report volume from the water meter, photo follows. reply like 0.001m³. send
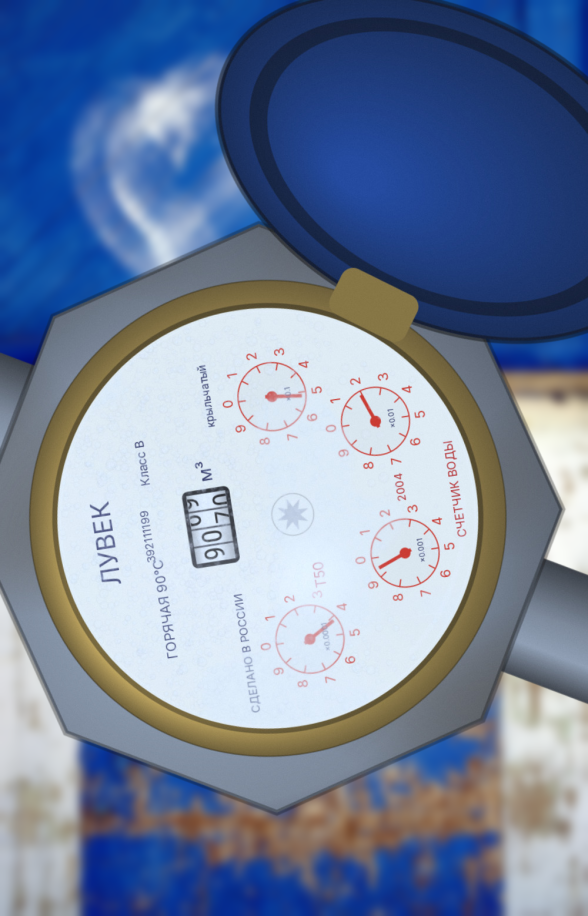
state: 9069.5194m³
